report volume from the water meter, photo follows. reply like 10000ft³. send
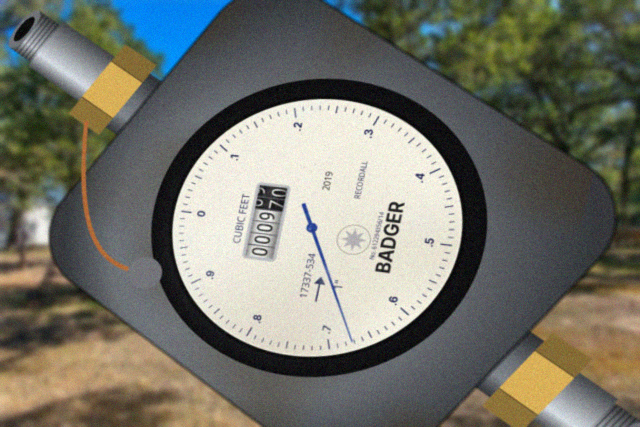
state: 969.67ft³
